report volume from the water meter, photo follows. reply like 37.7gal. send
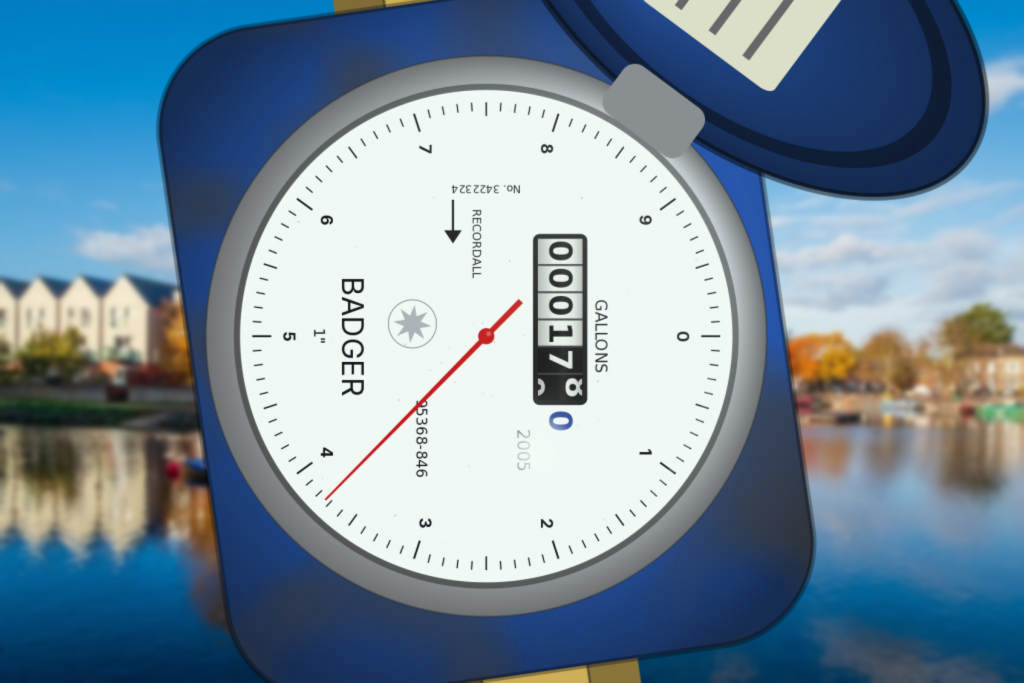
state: 1783.7gal
